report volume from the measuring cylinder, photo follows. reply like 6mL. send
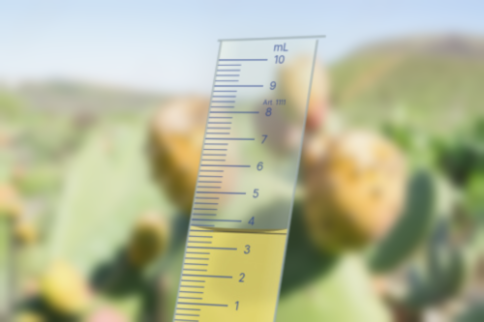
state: 3.6mL
